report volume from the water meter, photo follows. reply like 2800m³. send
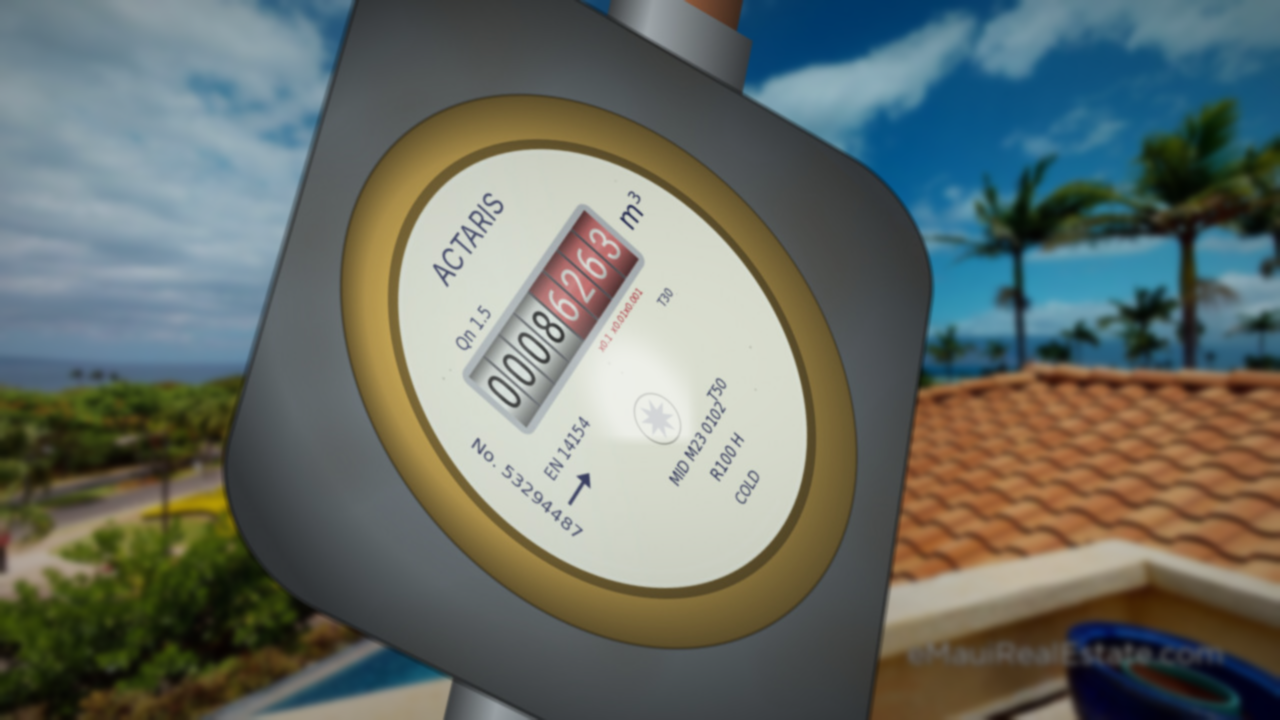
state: 8.6263m³
